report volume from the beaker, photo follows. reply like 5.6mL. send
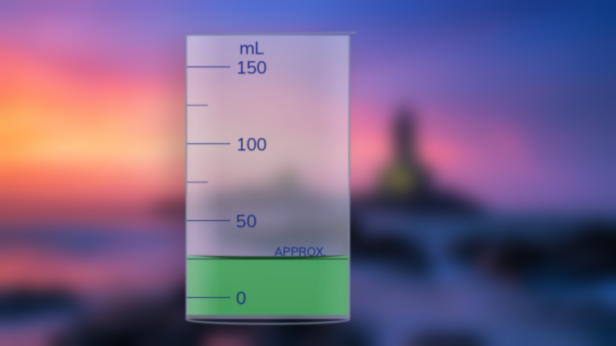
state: 25mL
